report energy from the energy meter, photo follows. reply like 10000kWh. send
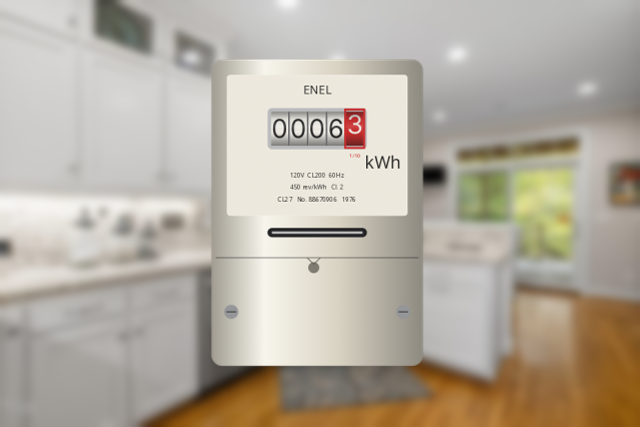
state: 6.3kWh
